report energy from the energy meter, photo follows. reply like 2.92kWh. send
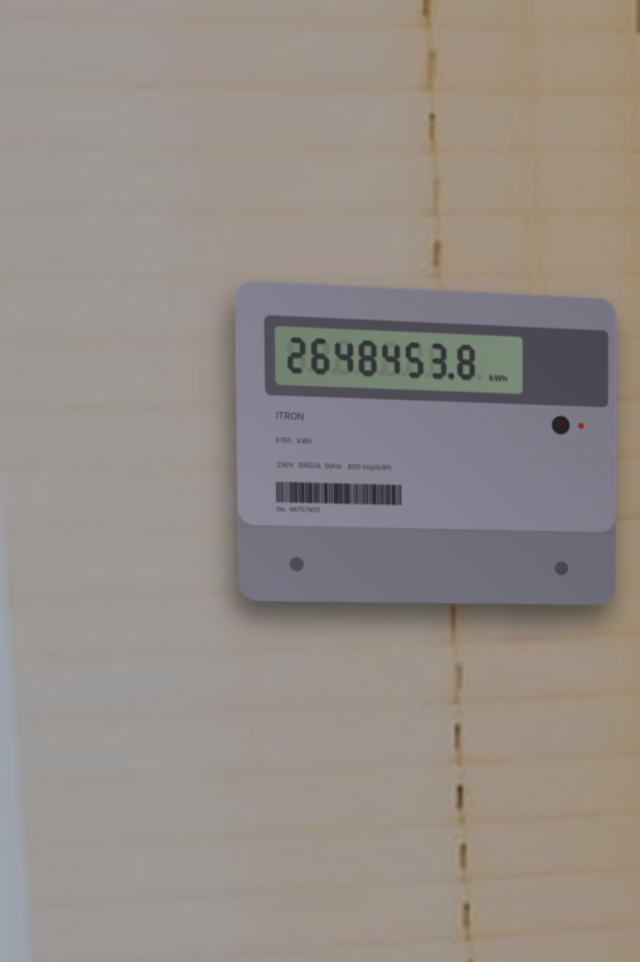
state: 2648453.8kWh
